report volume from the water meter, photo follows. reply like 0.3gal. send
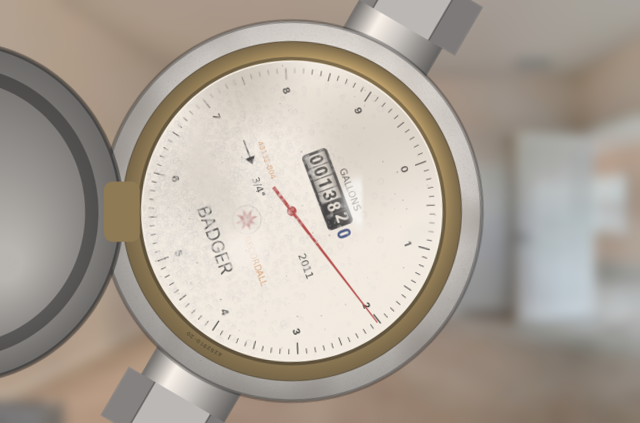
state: 13822.0gal
